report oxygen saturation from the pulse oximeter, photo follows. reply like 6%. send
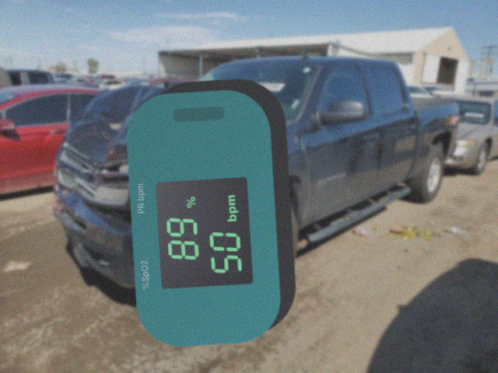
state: 89%
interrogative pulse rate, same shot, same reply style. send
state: 50bpm
